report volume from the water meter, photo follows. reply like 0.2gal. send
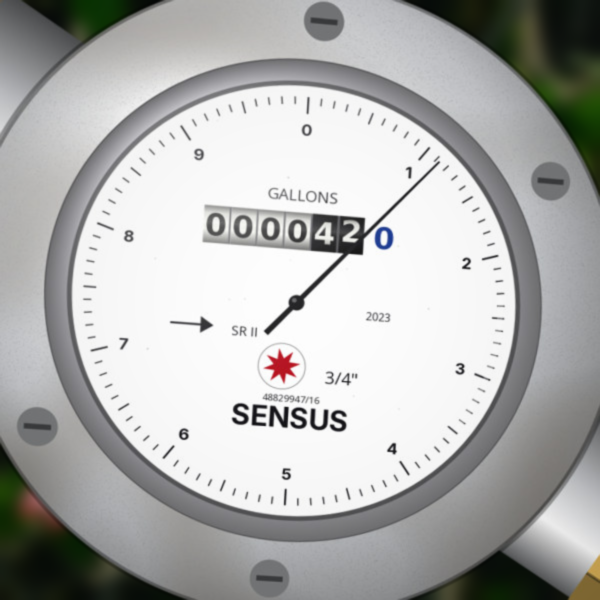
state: 421.1gal
